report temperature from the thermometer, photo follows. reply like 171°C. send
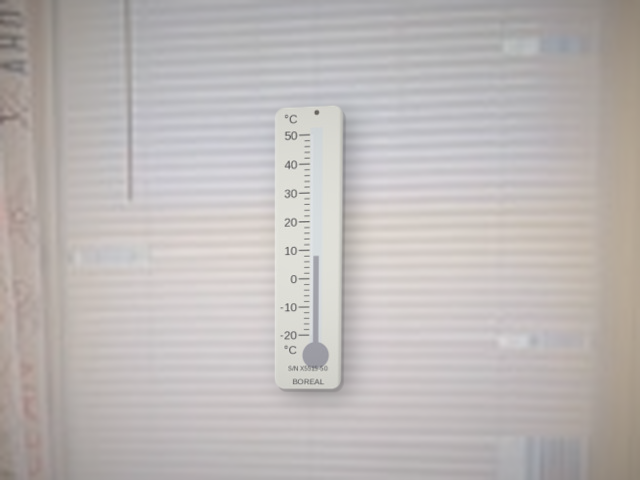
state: 8°C
